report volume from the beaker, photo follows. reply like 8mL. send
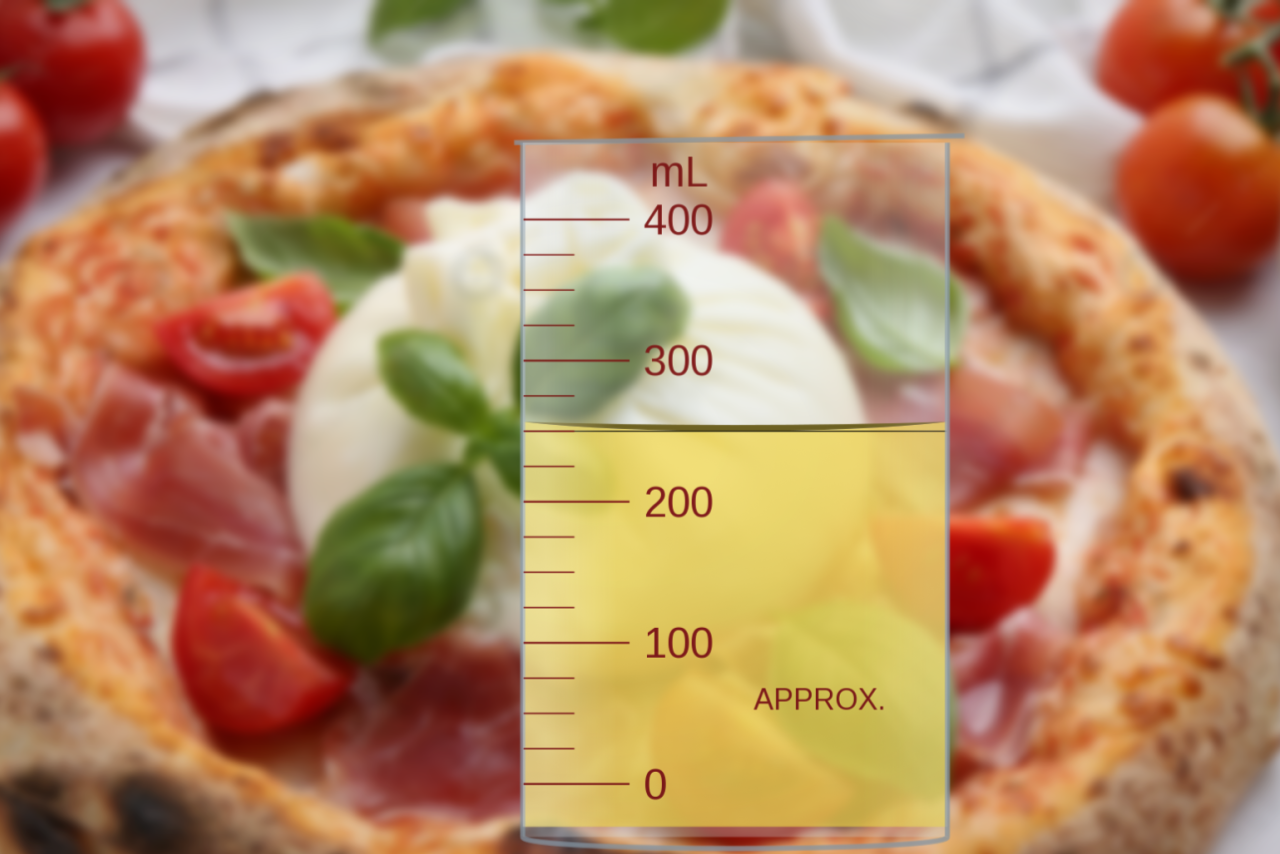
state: 250mL
